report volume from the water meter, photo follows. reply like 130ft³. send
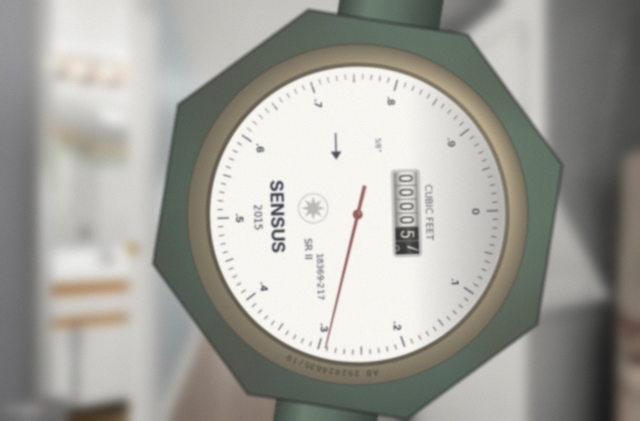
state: 57.29ft³
